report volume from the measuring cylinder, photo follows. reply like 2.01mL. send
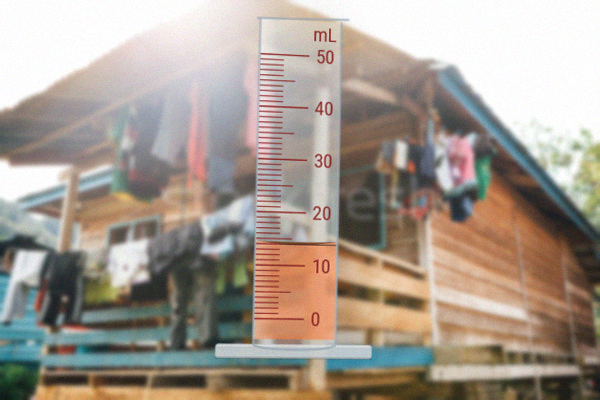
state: 14mL
